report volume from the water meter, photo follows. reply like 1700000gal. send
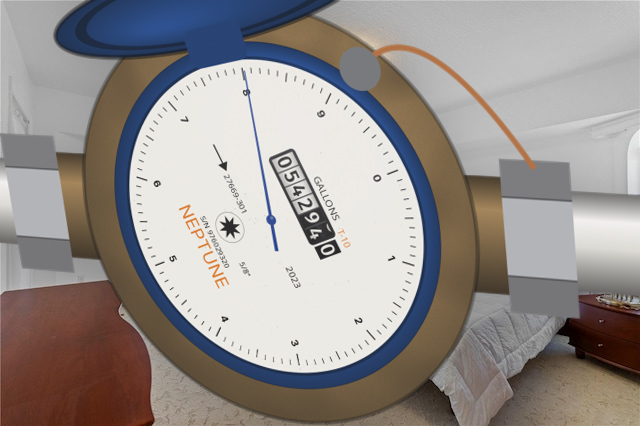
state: 542938.0gal
